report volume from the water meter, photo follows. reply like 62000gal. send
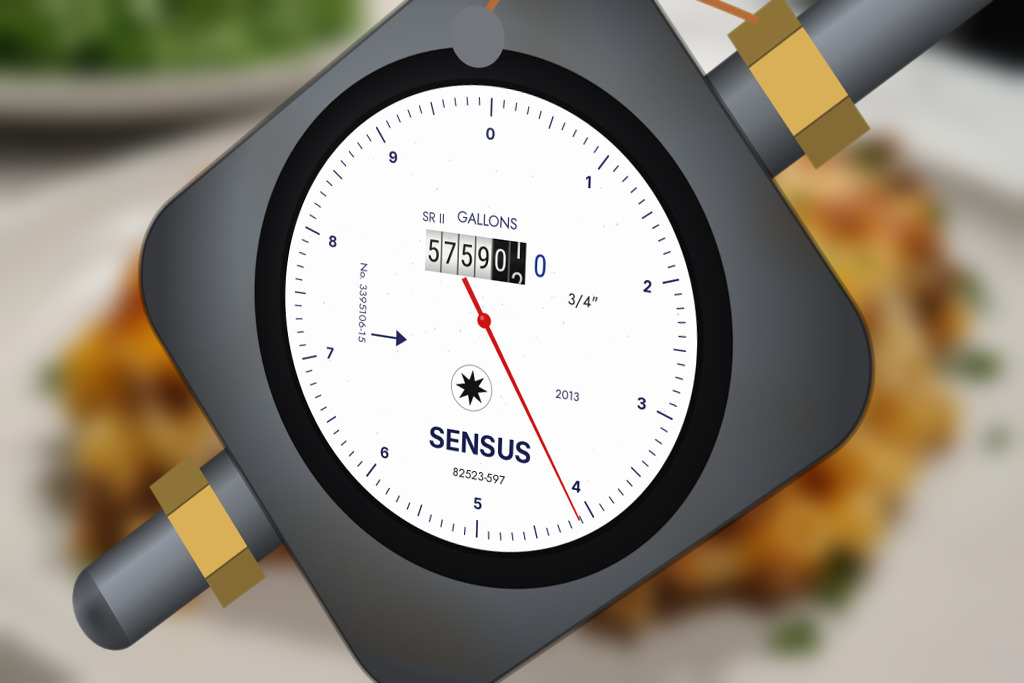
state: 5759014.1gal
